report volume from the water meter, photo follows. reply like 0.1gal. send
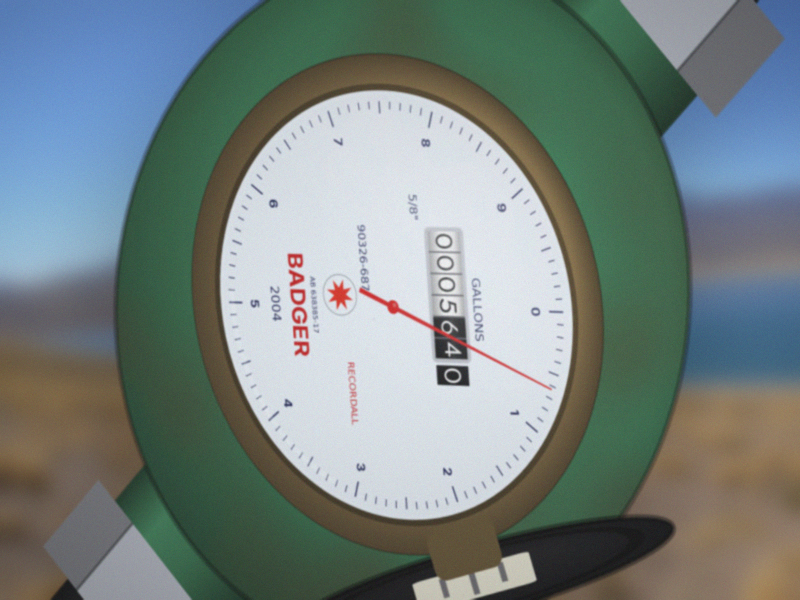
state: 5640.6gal
